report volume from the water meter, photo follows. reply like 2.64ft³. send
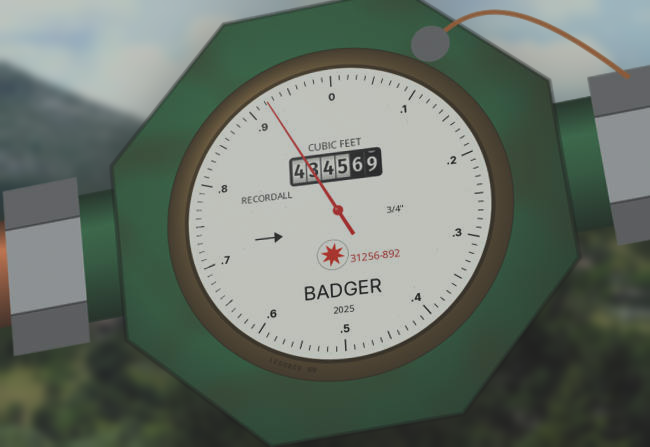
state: 434568.92ft³
